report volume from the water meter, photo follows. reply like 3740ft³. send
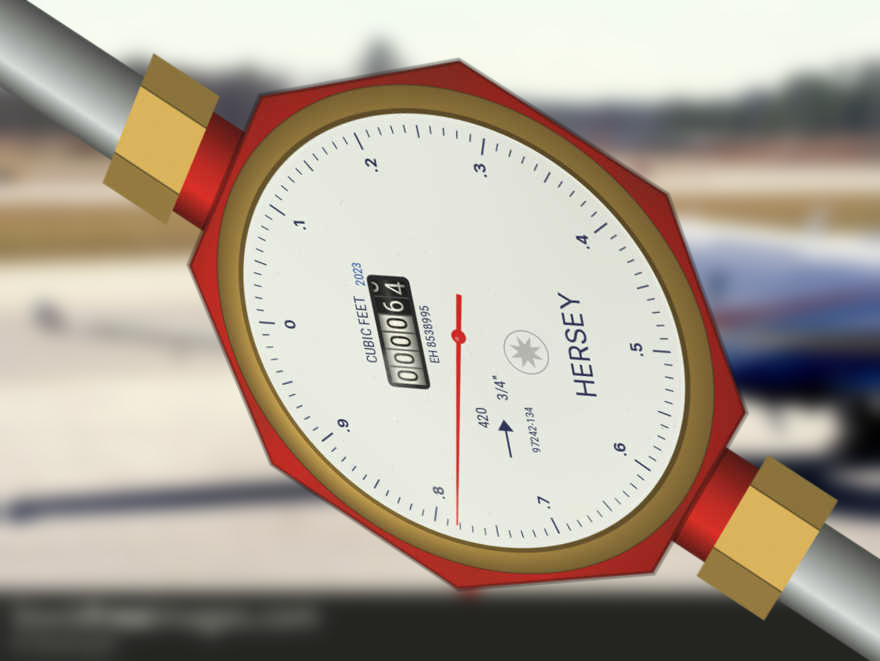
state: 63.78ft³
